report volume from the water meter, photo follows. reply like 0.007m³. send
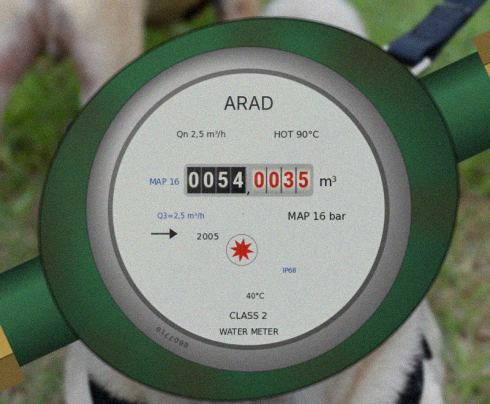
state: 54.0035m³
